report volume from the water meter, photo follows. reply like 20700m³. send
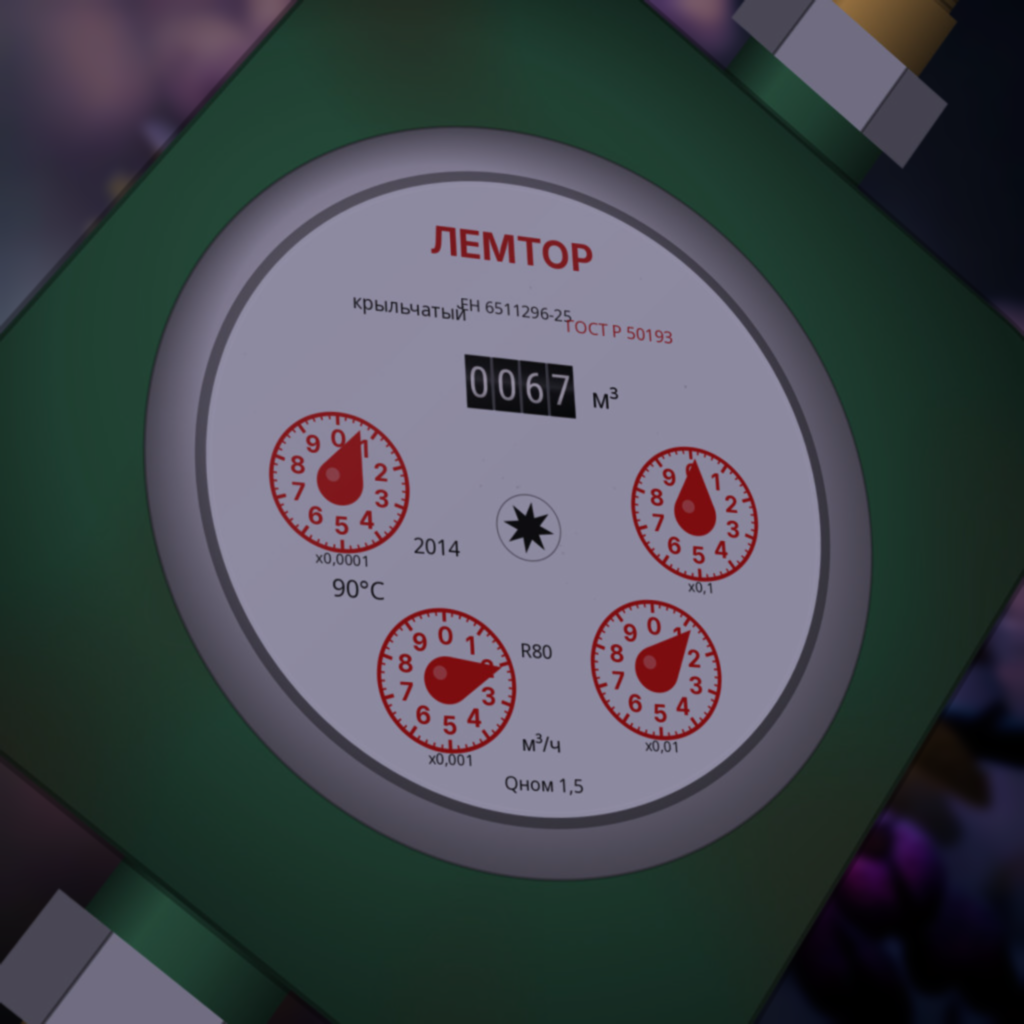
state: 67.0120m³
